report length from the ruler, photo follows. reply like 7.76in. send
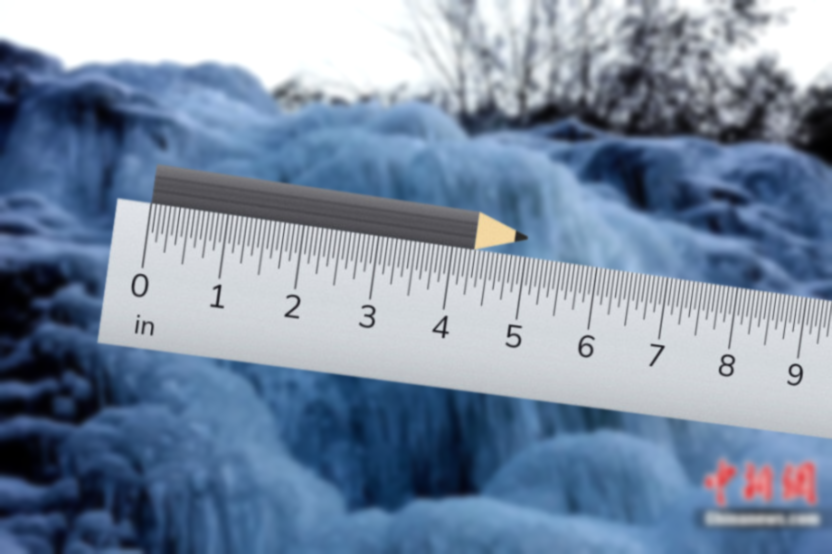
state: 5in
